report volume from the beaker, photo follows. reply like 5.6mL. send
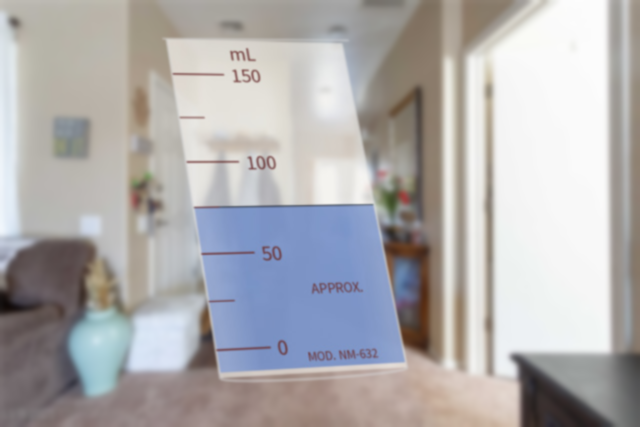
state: 75mL
